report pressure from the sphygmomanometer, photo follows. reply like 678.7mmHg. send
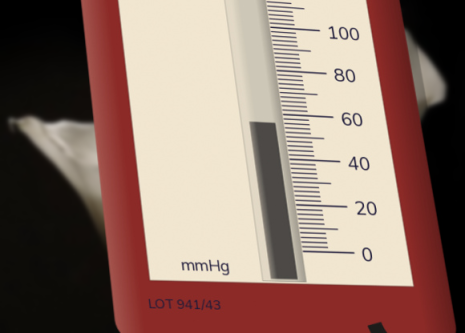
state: 56mmHg
